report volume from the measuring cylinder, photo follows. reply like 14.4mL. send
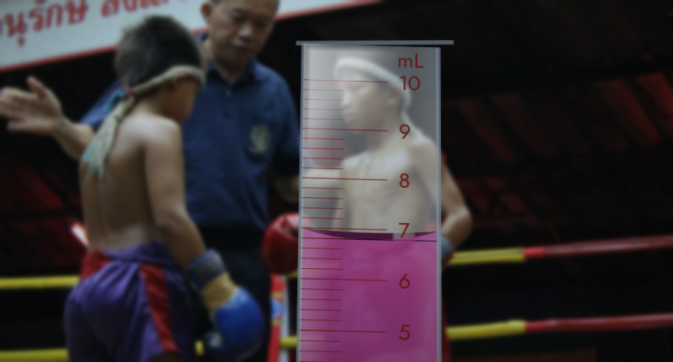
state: 6.8mL
